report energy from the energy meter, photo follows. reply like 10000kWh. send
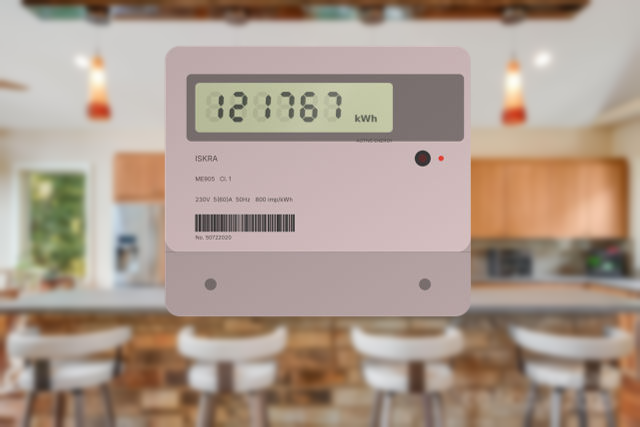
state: 121767kWh
